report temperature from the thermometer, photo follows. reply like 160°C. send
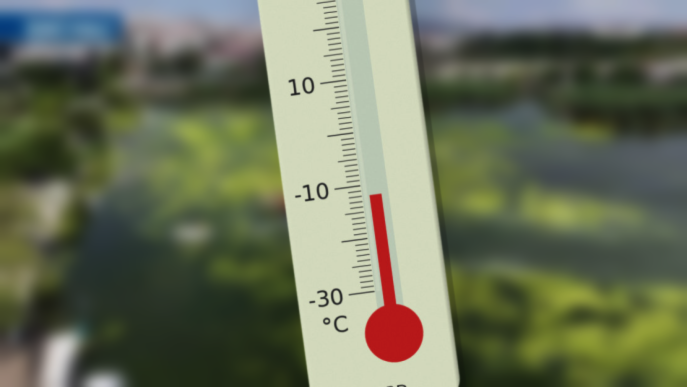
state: -12°C
